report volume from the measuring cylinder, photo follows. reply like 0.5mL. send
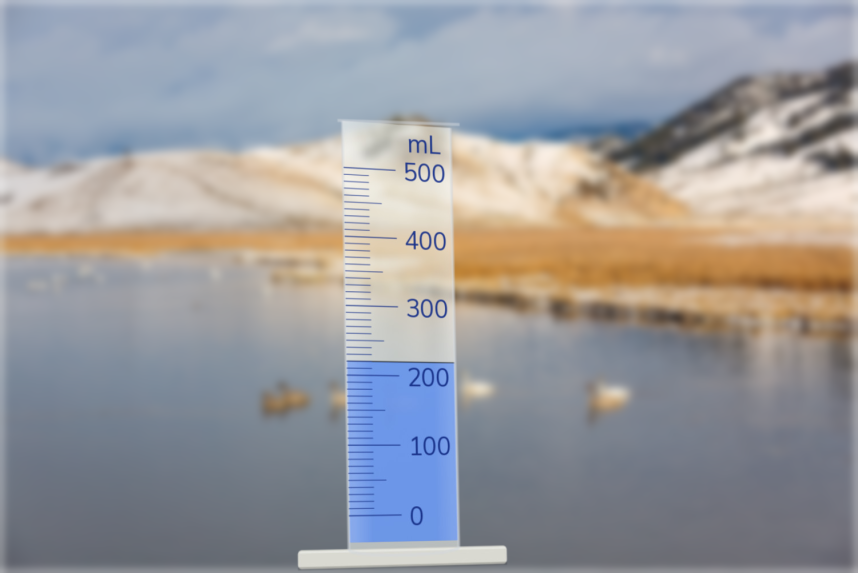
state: 220mL
